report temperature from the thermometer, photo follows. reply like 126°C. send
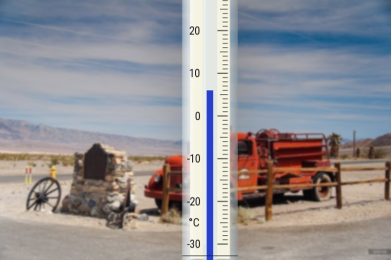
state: 6°C
